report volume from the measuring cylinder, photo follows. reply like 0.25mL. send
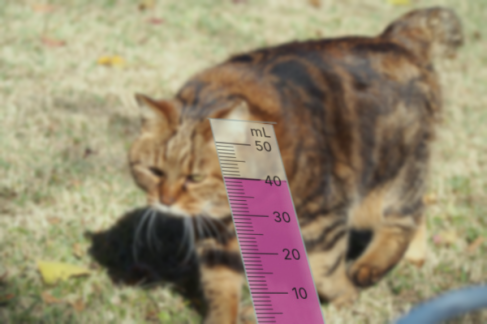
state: 40mL
